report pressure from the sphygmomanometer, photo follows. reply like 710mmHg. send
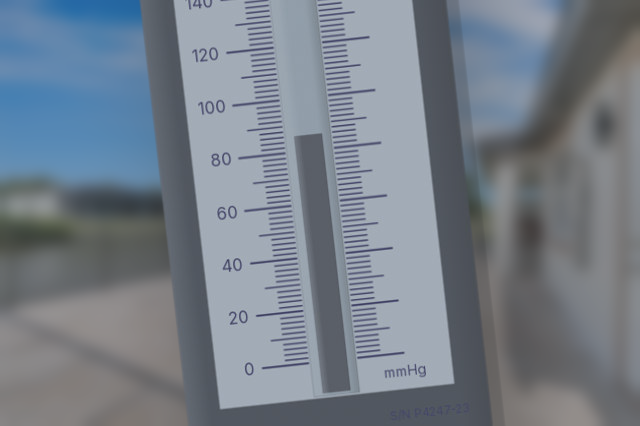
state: 86mmHg
